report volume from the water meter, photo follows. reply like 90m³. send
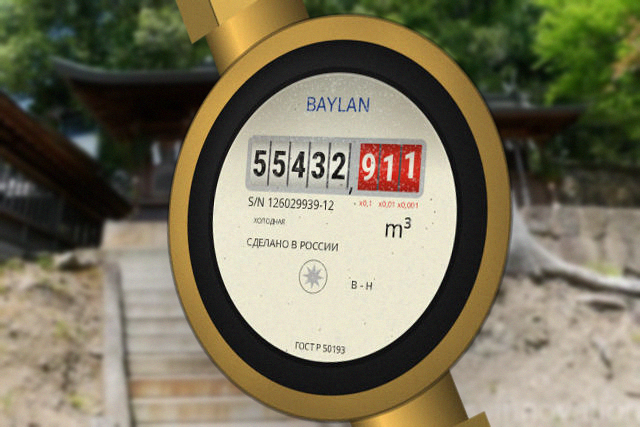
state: 55432.911m³
